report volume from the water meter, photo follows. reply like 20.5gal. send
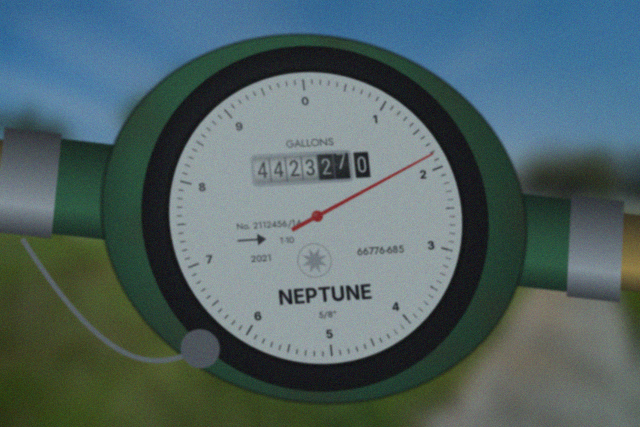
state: 4423271.8gal
